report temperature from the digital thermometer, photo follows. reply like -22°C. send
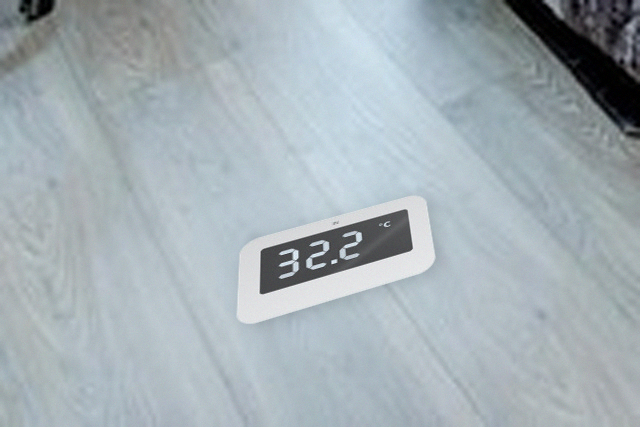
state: 32.2°C
